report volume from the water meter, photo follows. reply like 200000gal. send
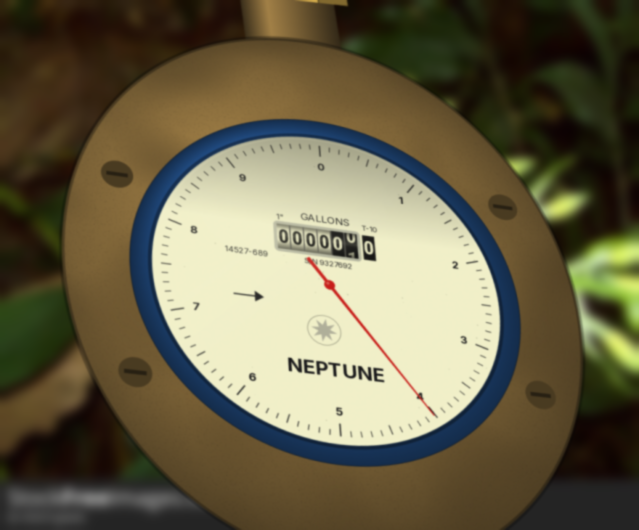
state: 4.0gal
